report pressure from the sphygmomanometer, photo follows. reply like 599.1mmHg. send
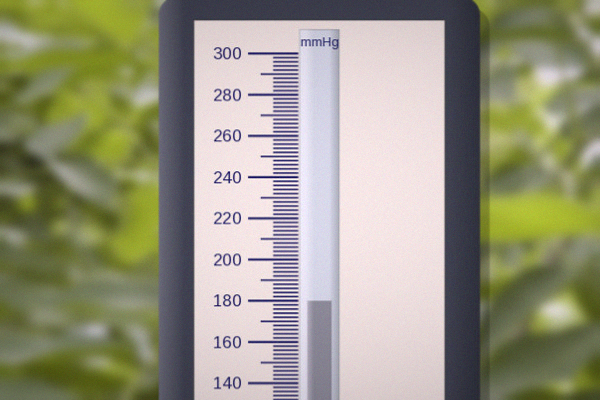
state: 180mmHg
